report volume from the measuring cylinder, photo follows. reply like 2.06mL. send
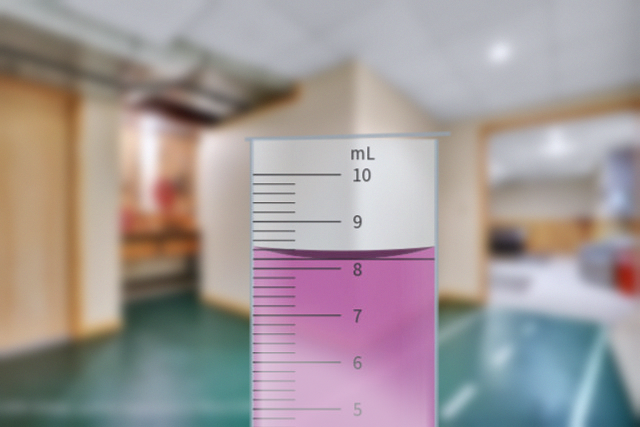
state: 8.2mL
